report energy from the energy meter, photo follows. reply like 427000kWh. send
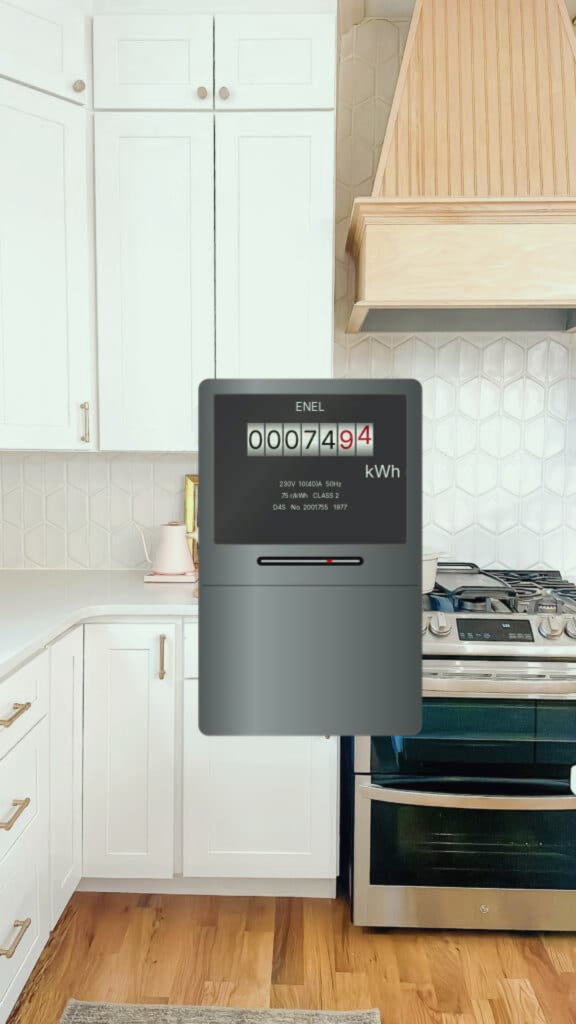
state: 74.94kWh
